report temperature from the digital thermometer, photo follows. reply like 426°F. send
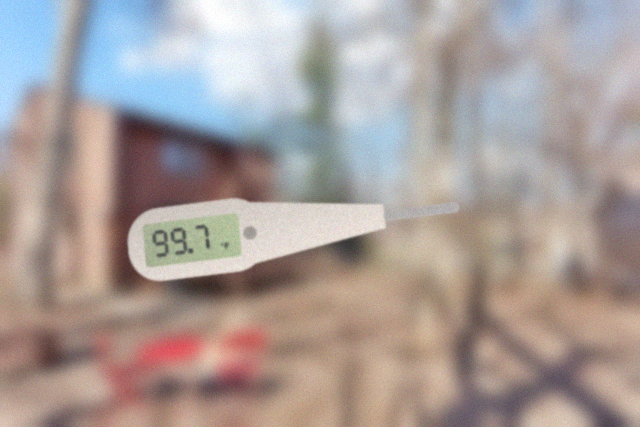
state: 99.7°F
